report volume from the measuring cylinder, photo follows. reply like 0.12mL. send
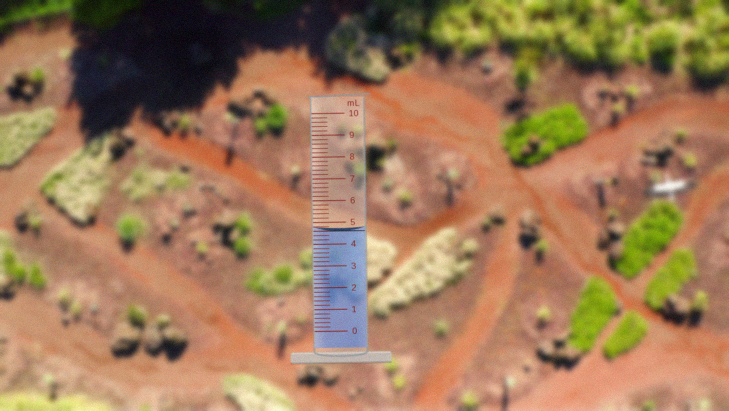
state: 4.6mL
